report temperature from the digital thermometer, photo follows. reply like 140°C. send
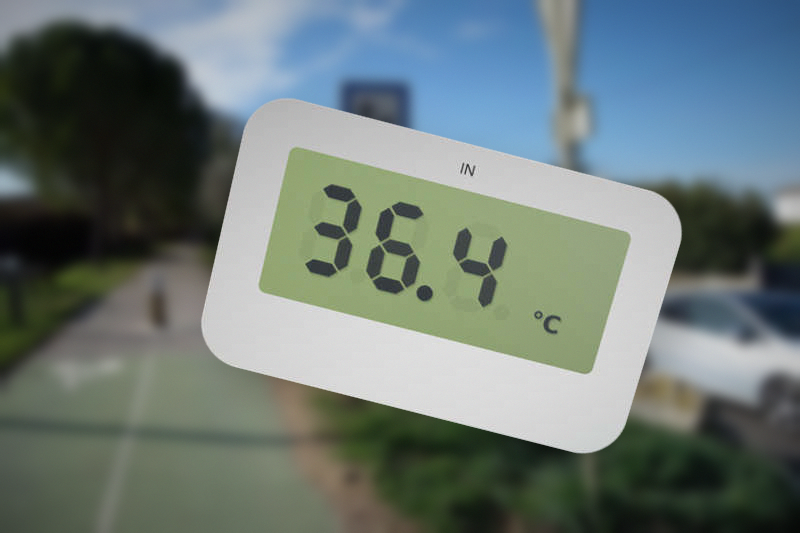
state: 36.4°C
